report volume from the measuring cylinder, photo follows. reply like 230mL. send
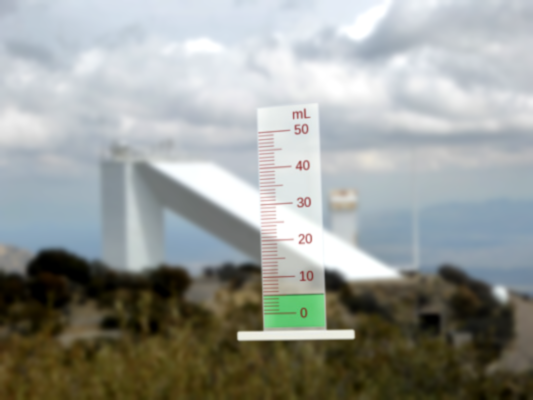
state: 5mL
